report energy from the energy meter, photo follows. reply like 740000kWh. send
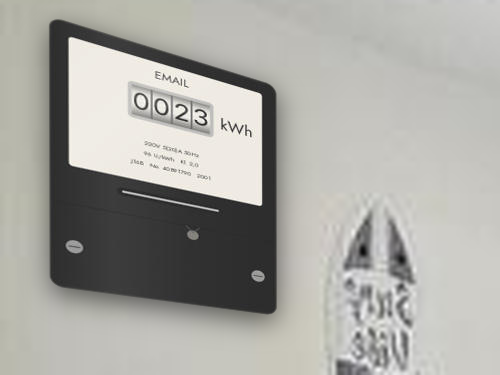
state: 23kWh
